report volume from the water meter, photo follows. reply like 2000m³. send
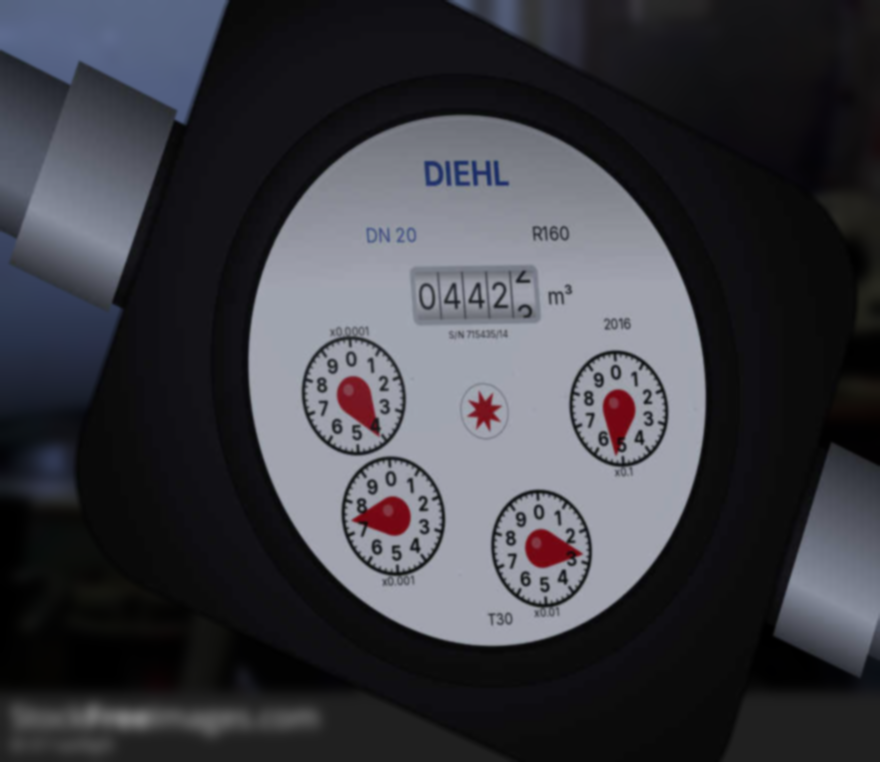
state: 4422.5274m³
